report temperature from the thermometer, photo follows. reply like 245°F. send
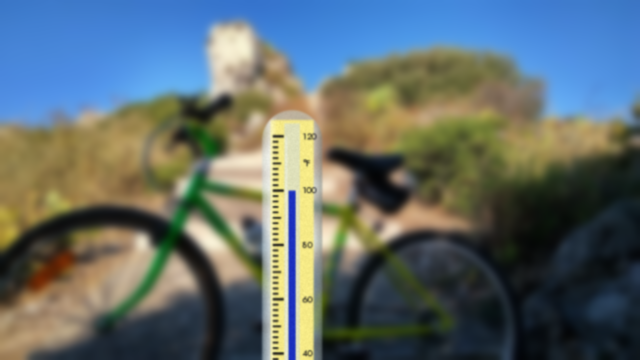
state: 100°F
